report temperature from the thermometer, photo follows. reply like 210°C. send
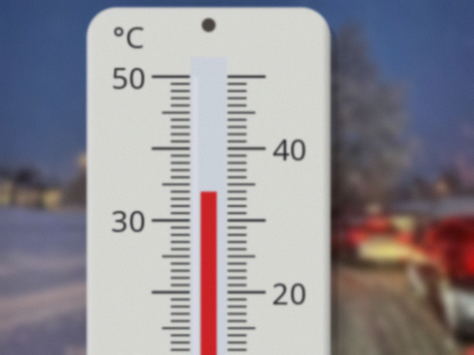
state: 34°C
